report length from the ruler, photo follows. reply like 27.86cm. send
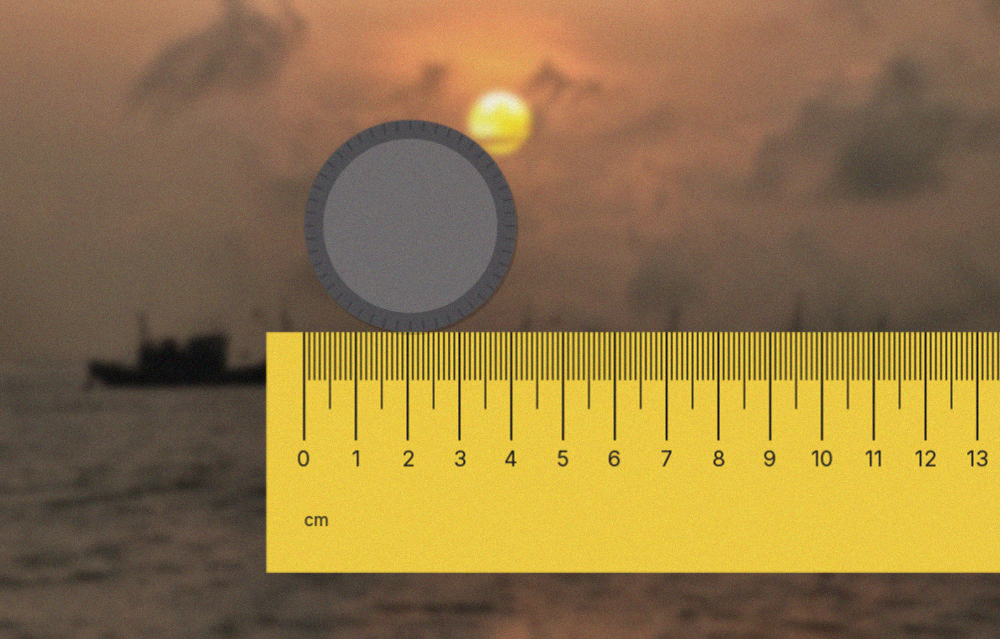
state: 4.1cm
